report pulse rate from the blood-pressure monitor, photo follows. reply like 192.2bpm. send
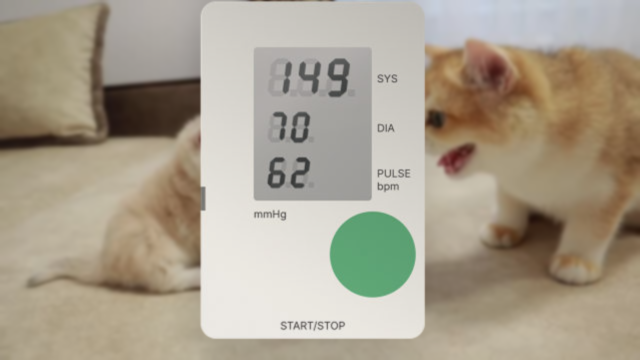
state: 62bpm
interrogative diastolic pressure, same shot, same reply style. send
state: 70mmHg
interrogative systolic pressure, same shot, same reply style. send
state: 149mmHg
